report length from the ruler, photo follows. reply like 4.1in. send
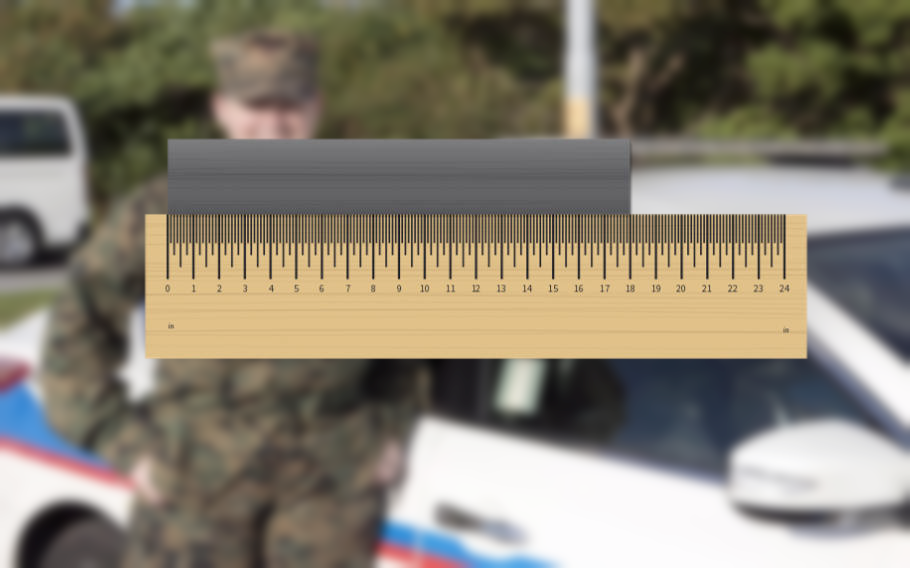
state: 18in
